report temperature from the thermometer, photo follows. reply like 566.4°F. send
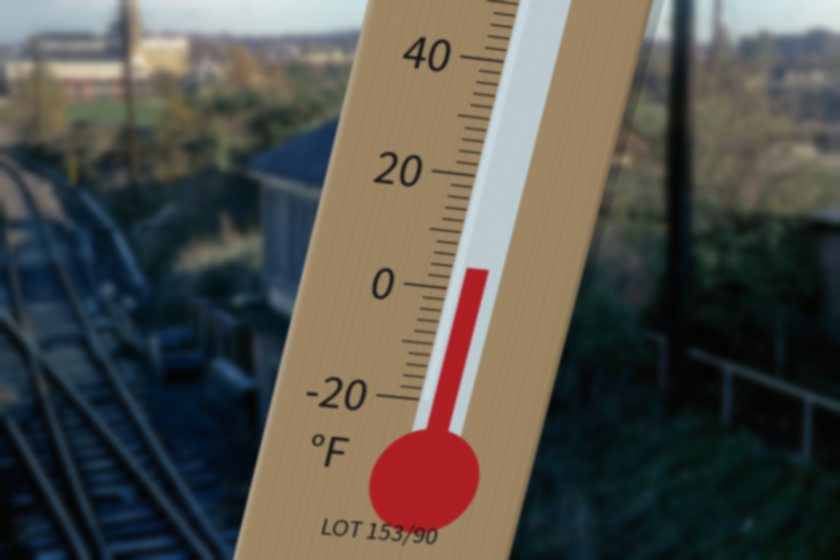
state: 4°F
